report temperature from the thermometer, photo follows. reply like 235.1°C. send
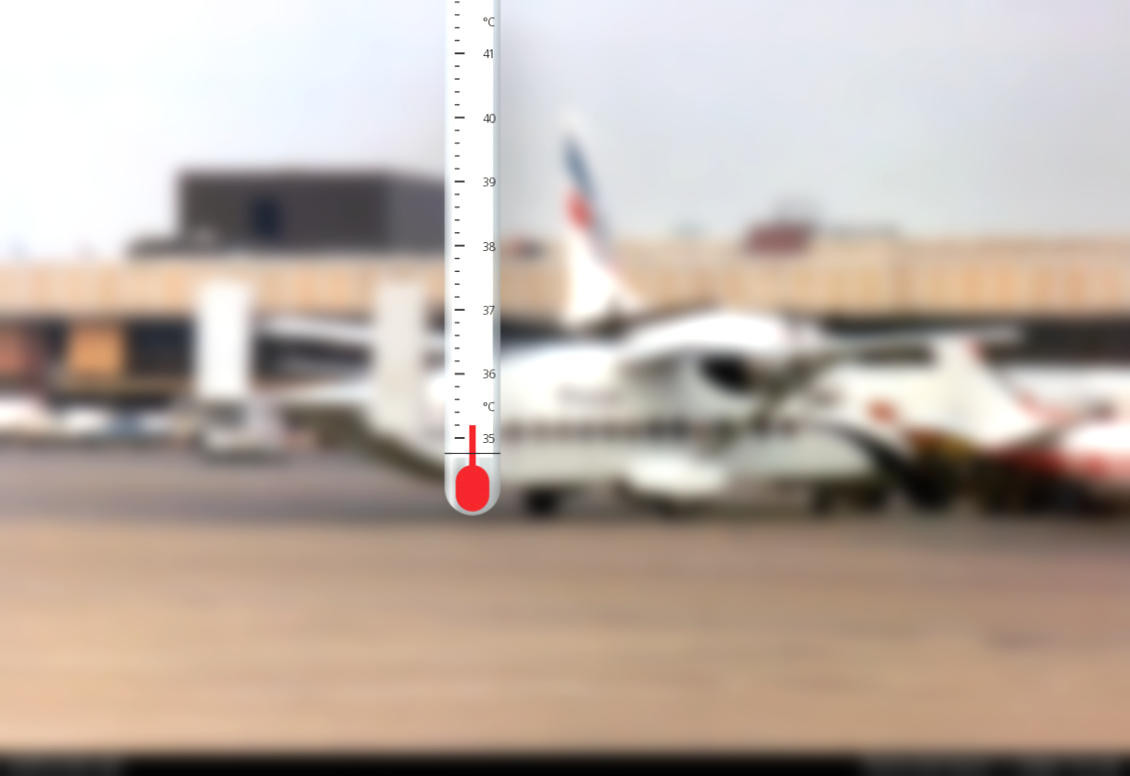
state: 35.2°C
